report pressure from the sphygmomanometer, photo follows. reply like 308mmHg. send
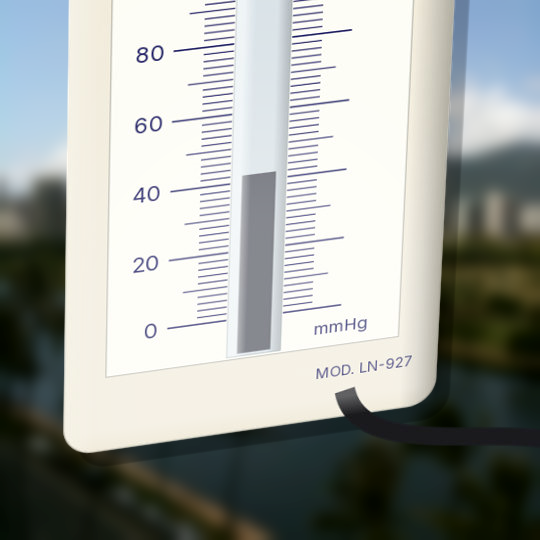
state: 42mmHg
